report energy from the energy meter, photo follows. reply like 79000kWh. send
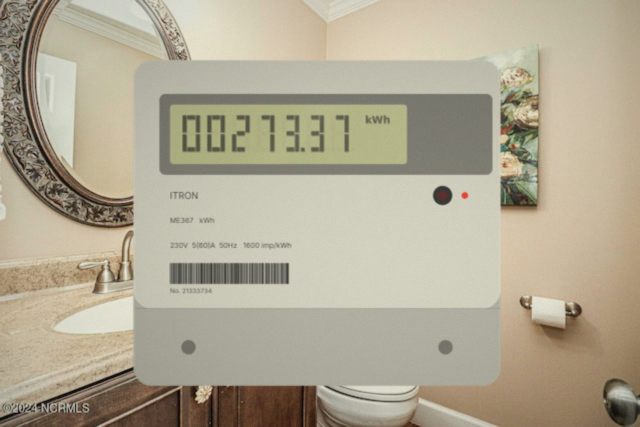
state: 273.37kWh
